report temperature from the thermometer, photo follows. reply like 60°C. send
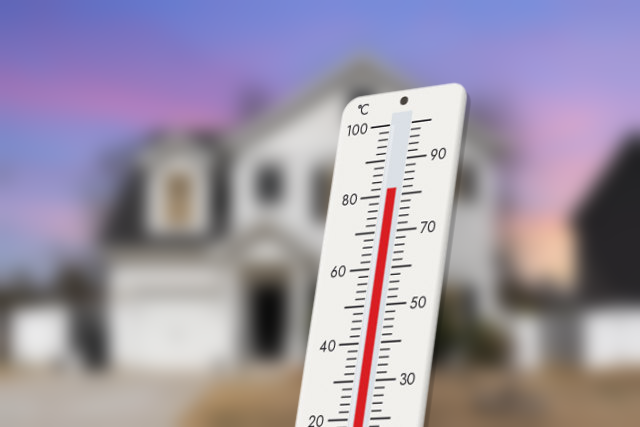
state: 82°C
